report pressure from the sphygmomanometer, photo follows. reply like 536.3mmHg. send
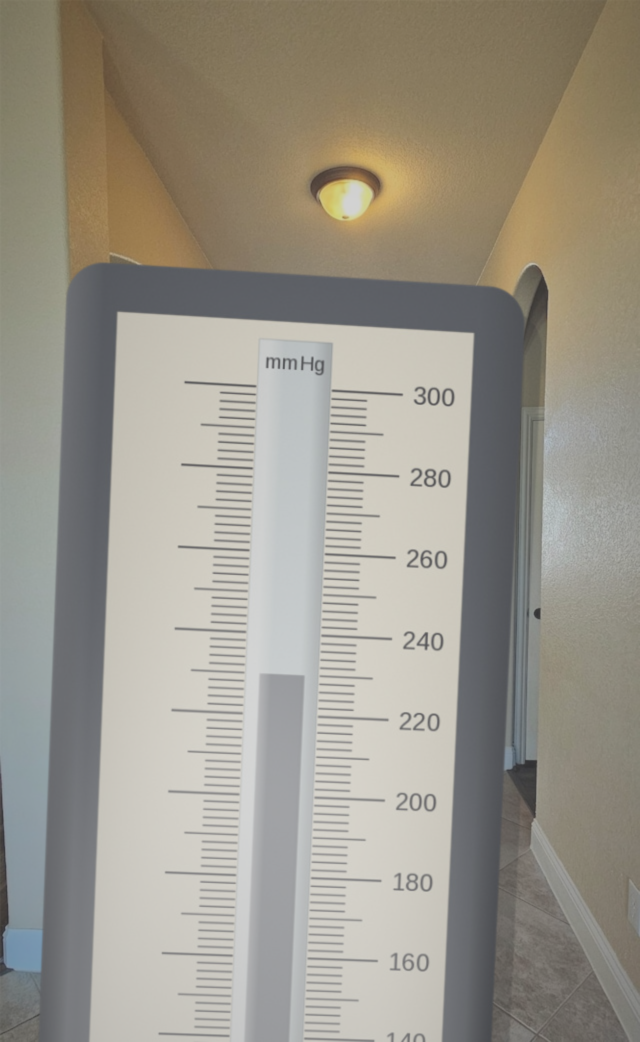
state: 230mmHg
